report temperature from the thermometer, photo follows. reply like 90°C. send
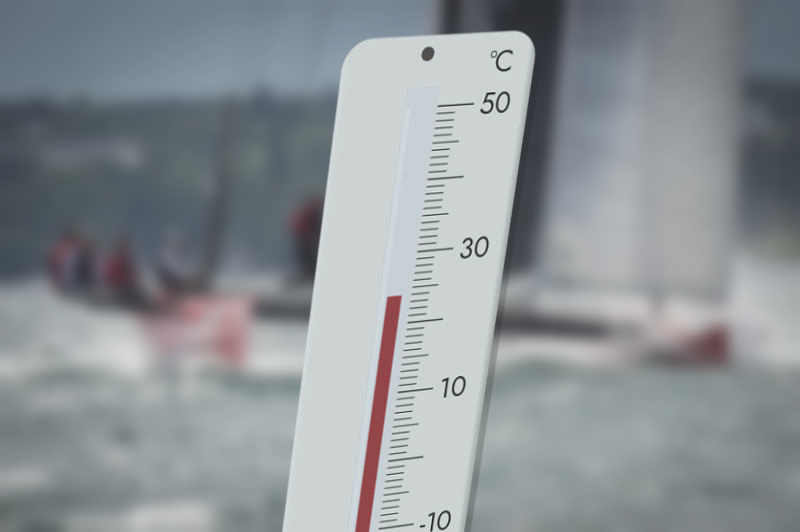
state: 24°C
